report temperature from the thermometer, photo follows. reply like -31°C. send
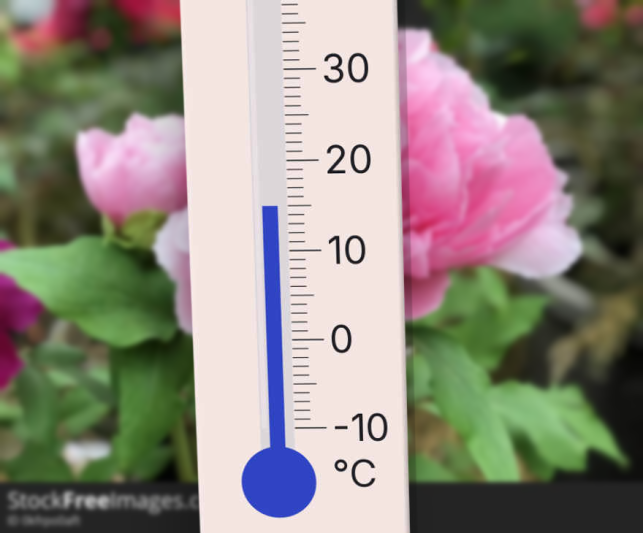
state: 15°C
